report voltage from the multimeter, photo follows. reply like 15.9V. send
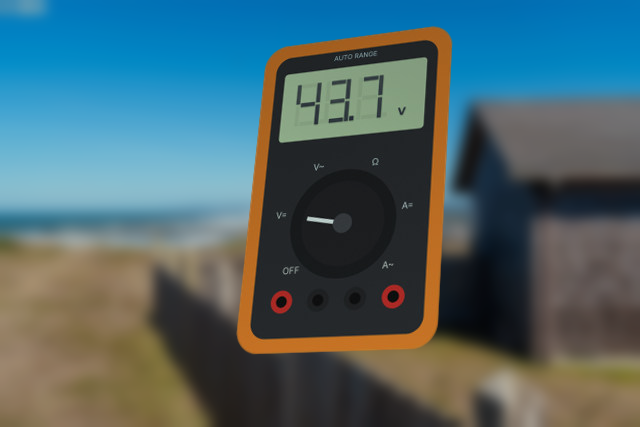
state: 43.7V
